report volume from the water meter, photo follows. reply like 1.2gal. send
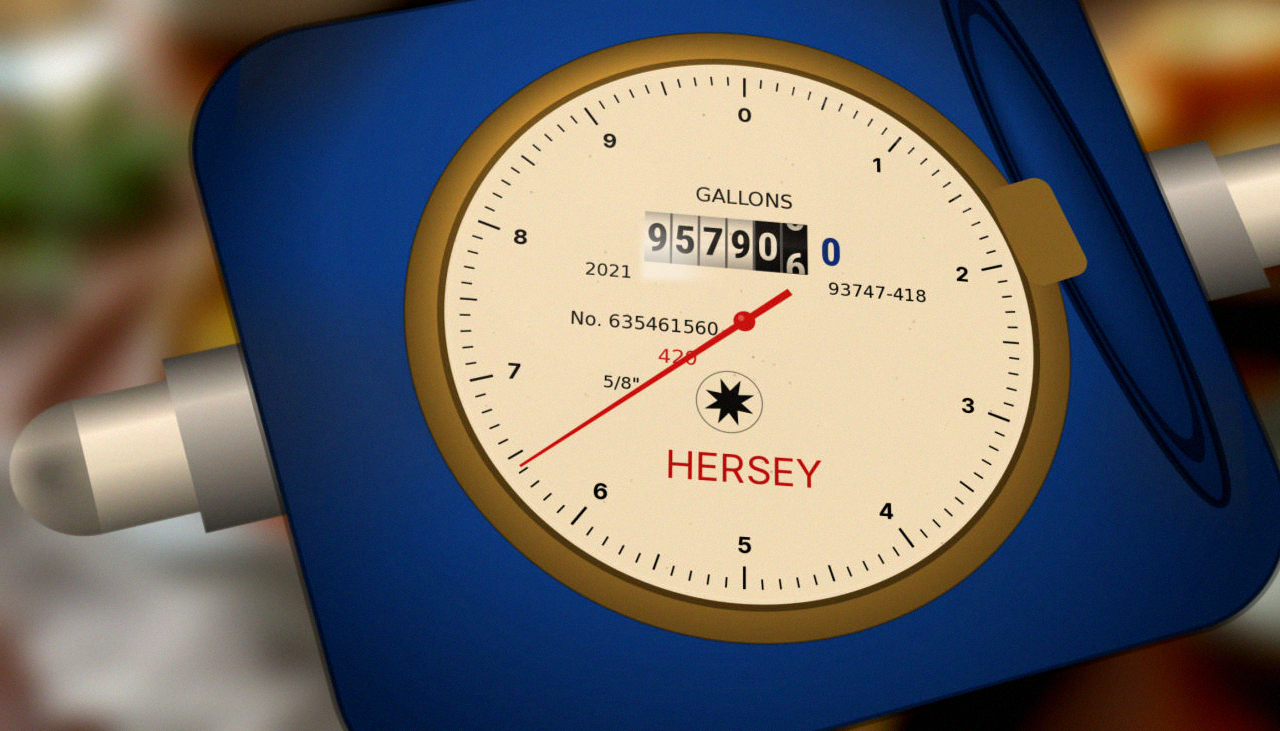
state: 9579056.4gal
